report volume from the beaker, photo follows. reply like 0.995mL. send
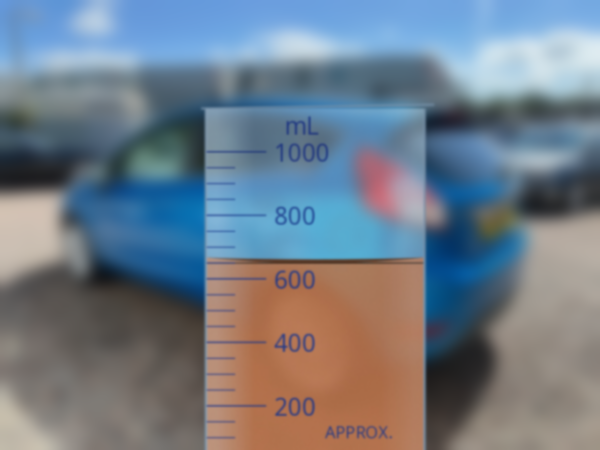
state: 650mL
